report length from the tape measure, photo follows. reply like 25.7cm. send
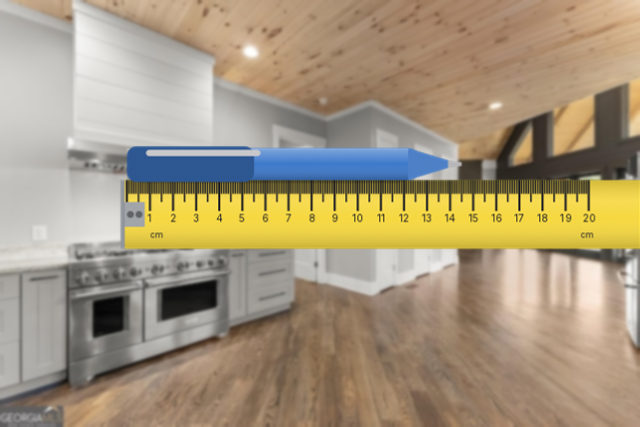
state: 14.5cm
